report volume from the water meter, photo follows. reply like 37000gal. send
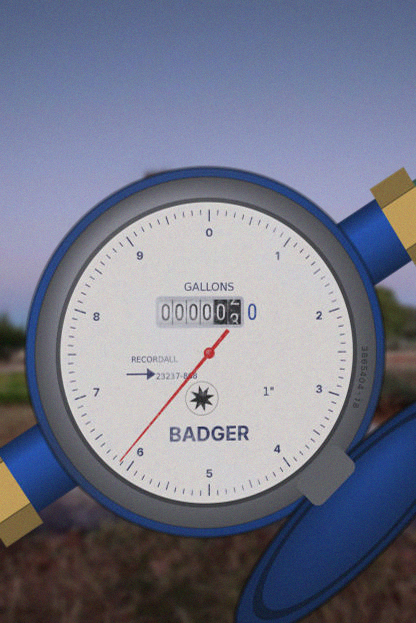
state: 26.1gal
